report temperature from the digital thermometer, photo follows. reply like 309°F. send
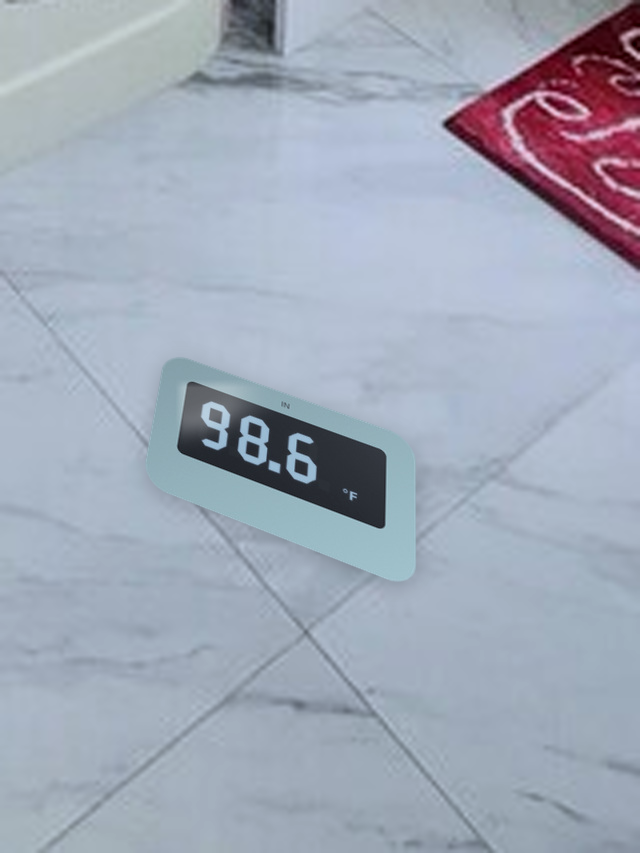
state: 98.6°F
